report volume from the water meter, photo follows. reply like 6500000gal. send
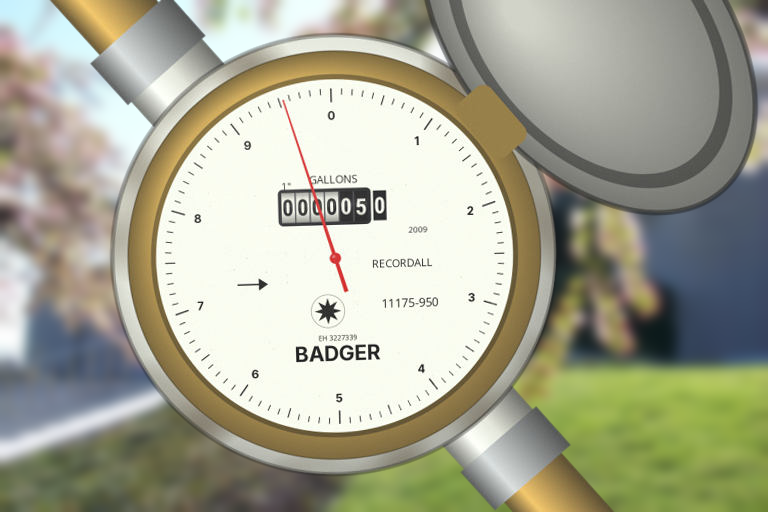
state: 49.5gal
